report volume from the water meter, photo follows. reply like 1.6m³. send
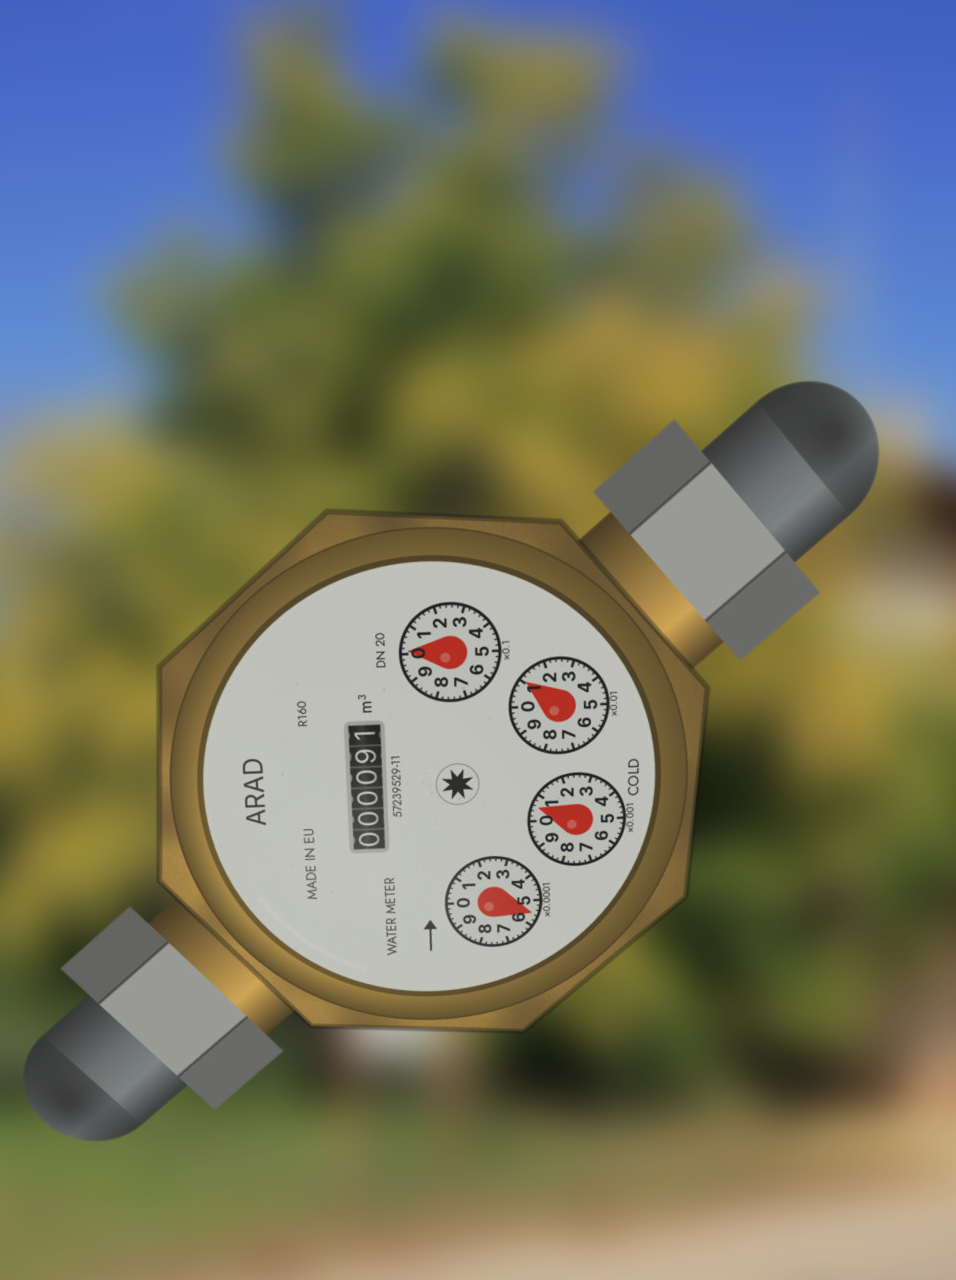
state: 91.0105m³
